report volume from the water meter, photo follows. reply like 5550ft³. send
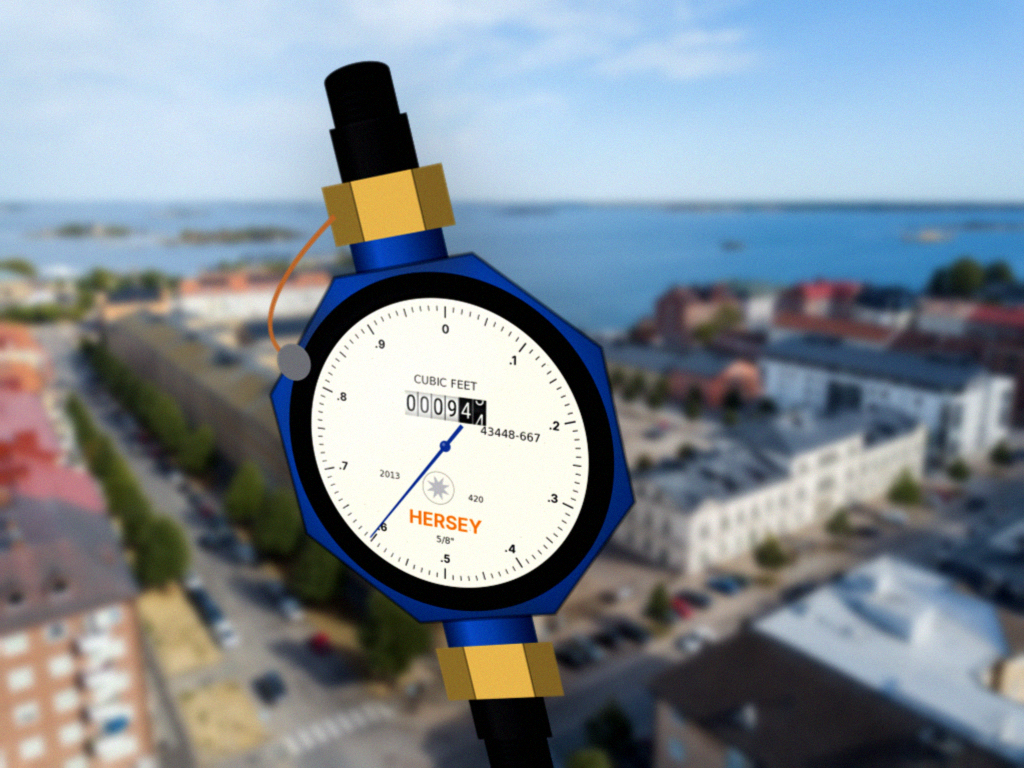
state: 943.60ft³
